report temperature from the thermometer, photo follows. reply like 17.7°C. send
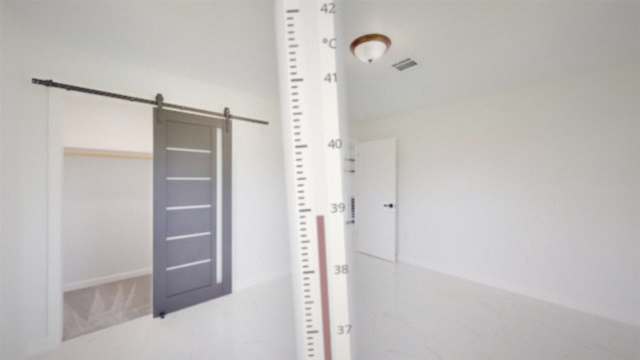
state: 38.9°C
